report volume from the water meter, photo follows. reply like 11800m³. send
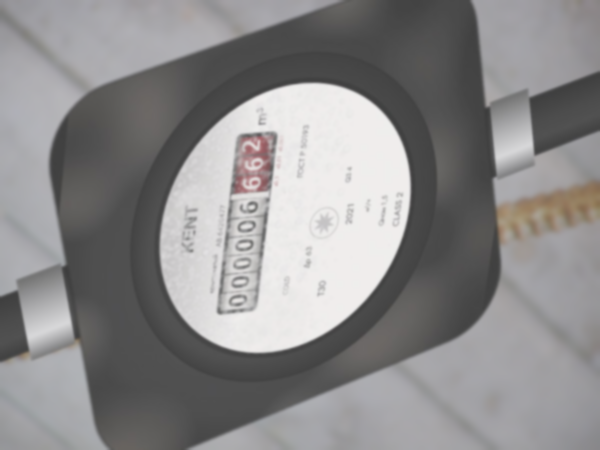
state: 6.662m³
